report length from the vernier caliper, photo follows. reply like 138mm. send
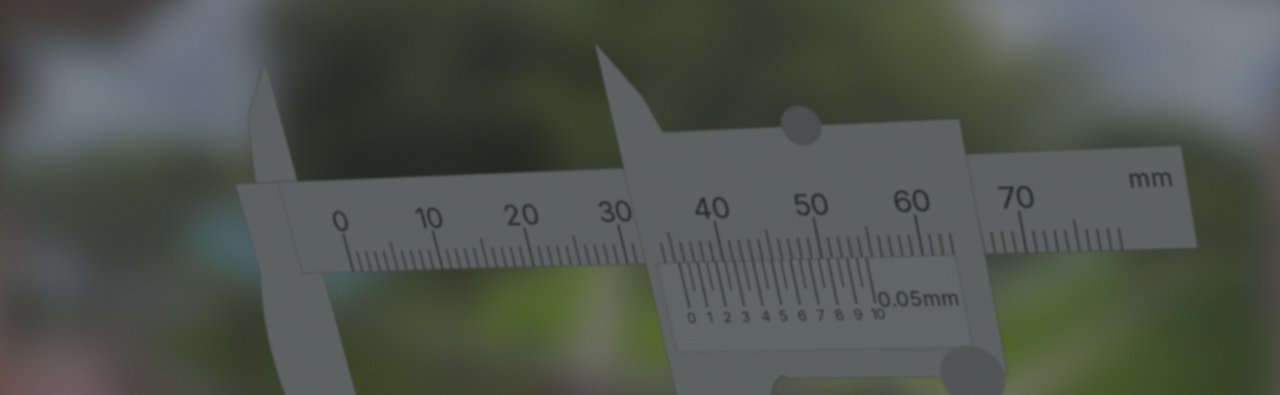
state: 35.4mm
